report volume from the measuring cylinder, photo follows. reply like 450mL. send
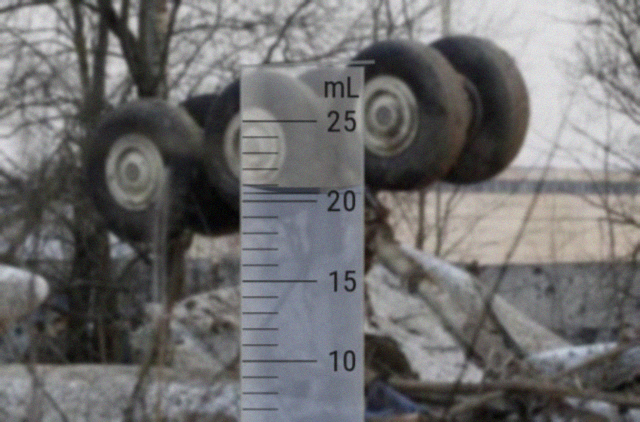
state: 20.5mL
